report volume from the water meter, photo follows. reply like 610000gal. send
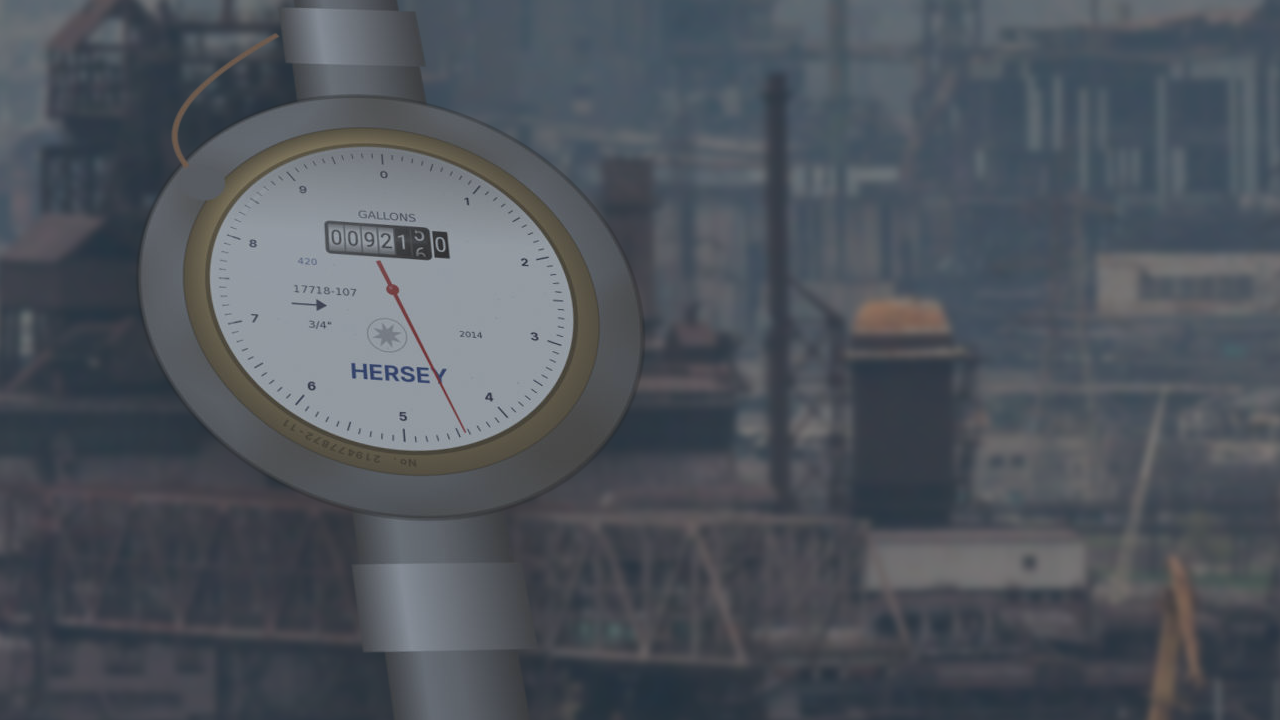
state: 92154.4gal
